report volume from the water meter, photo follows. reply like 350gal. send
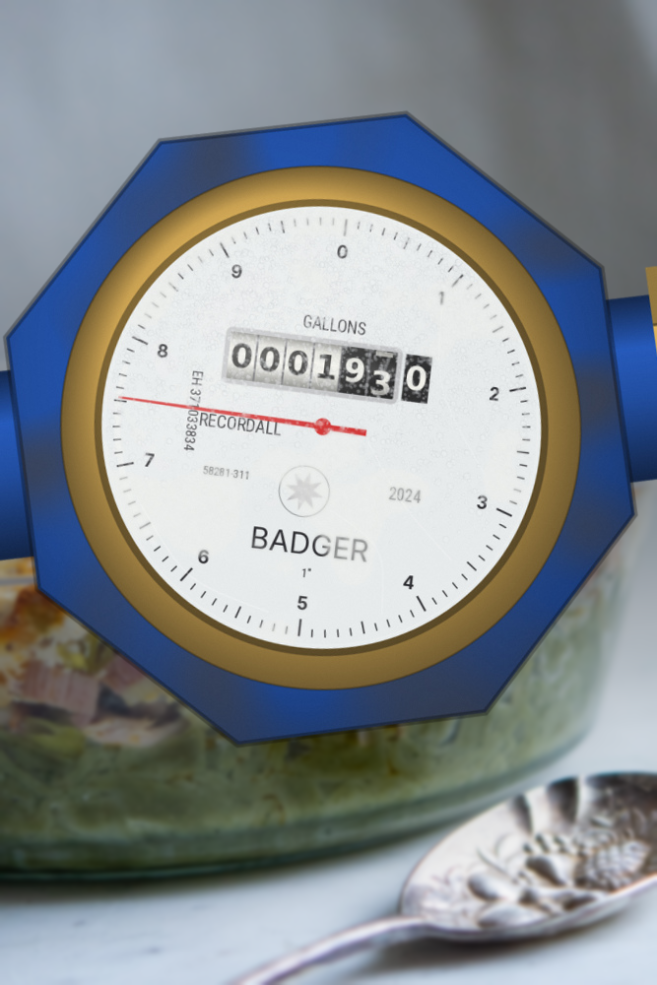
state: 1927.5gal
